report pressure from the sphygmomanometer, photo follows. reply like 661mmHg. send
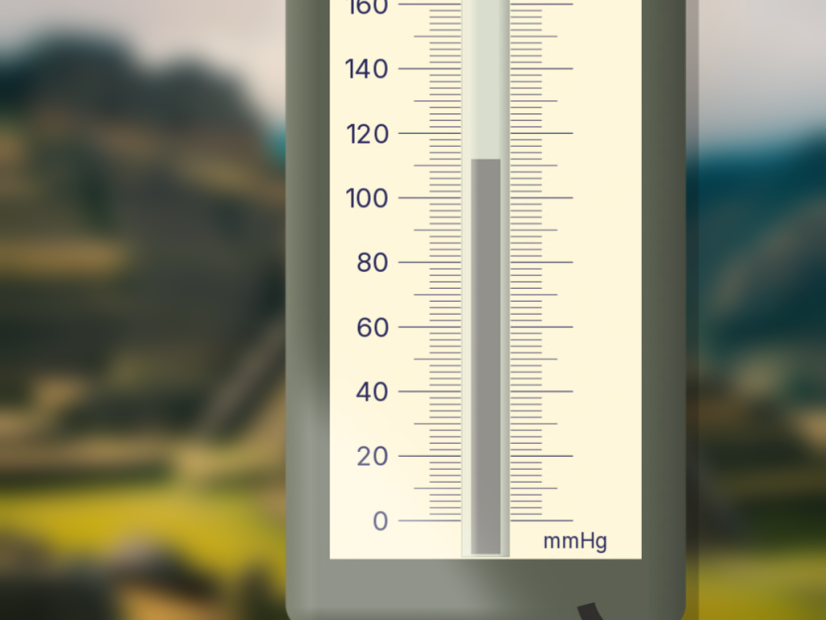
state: 112mmHg
